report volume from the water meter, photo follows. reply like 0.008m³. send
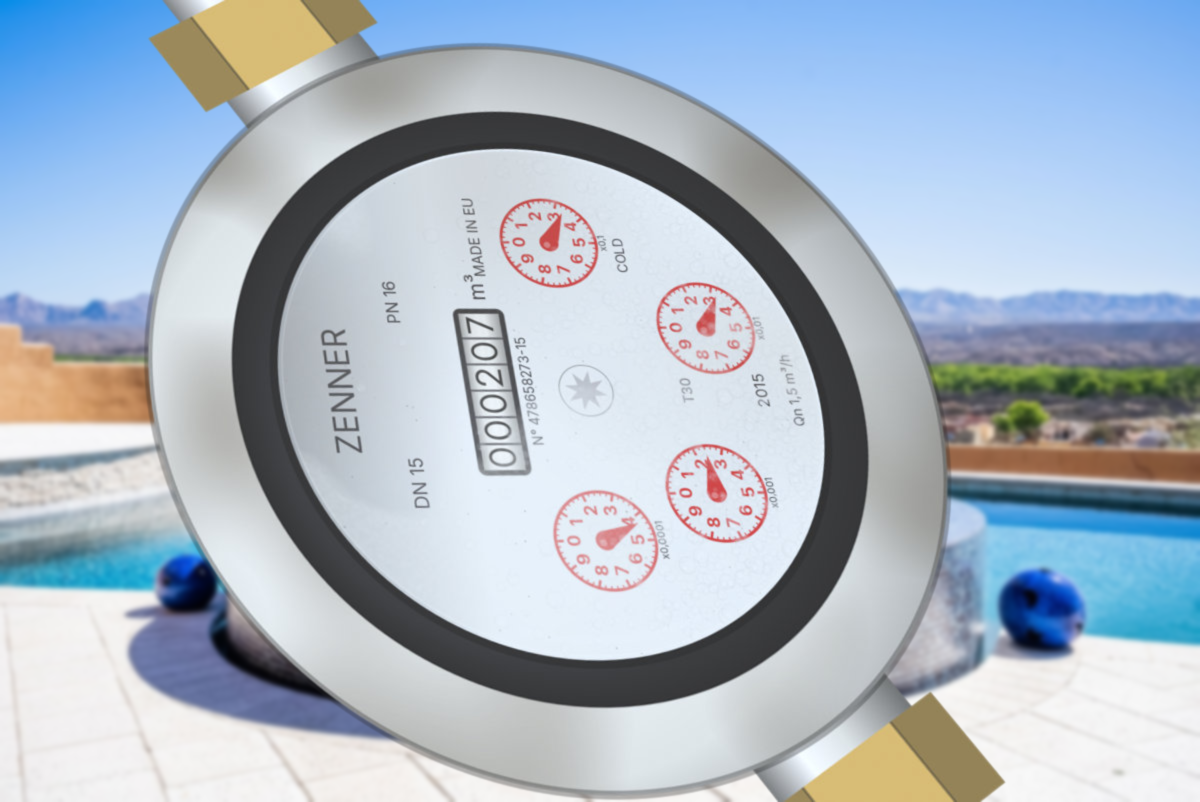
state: 207.3324m³
